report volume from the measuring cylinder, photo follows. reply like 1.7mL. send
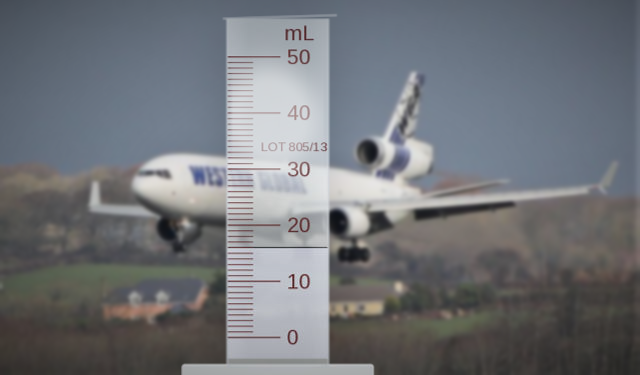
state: 16mL
